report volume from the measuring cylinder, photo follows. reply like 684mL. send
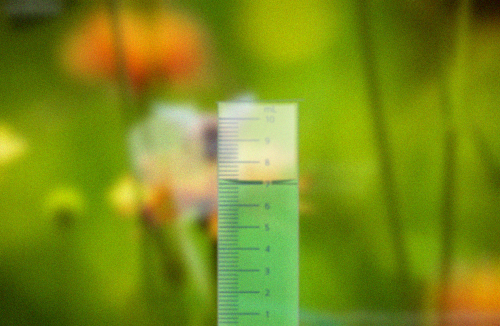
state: 7mL
